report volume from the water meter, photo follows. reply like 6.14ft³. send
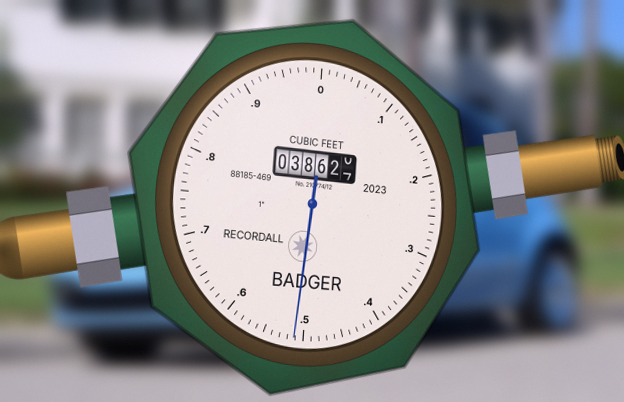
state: 38626.51ft³
